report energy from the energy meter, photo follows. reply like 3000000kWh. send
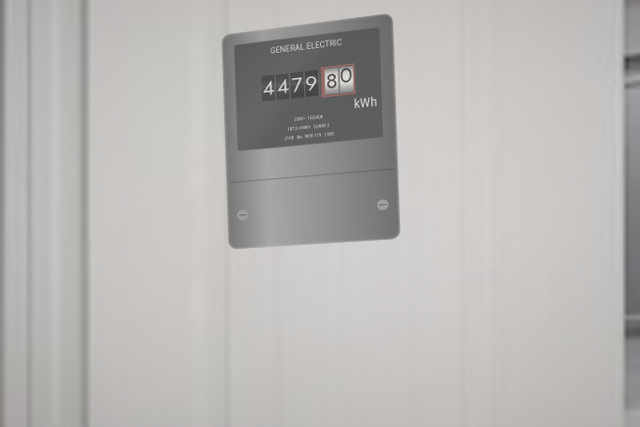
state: 4479.80kWh
